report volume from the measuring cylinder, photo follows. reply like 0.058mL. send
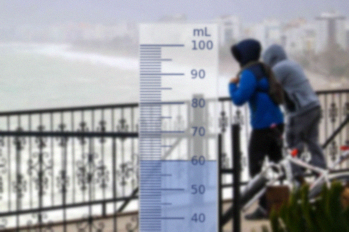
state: 60mL
